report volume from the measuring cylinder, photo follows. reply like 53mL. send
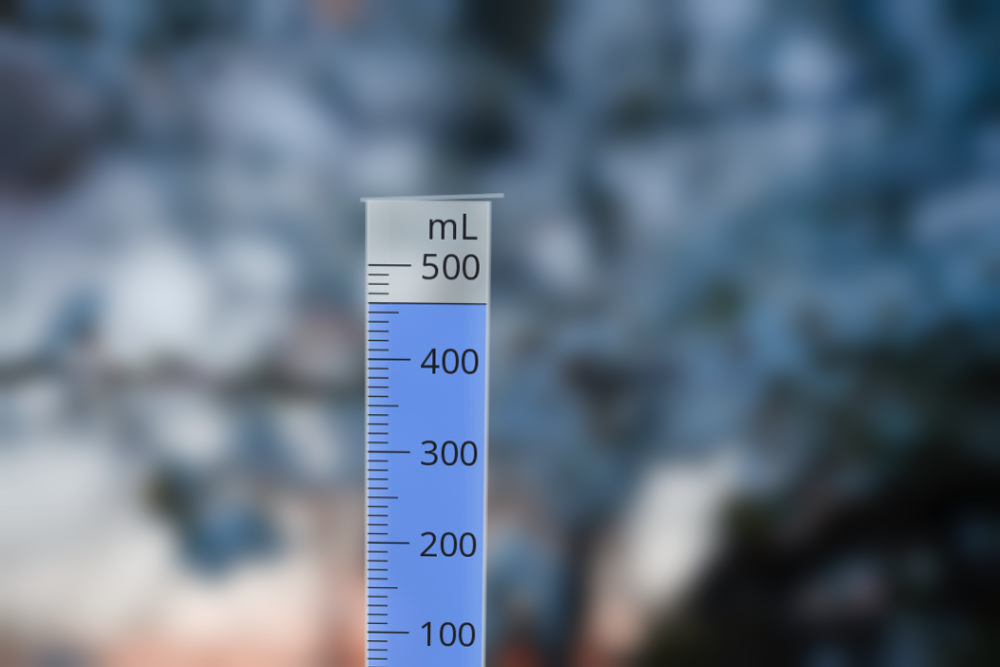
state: 460mL
